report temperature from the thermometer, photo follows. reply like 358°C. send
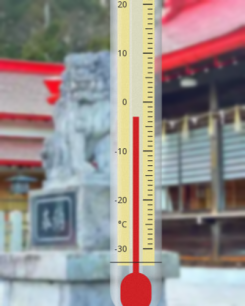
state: -3°C
